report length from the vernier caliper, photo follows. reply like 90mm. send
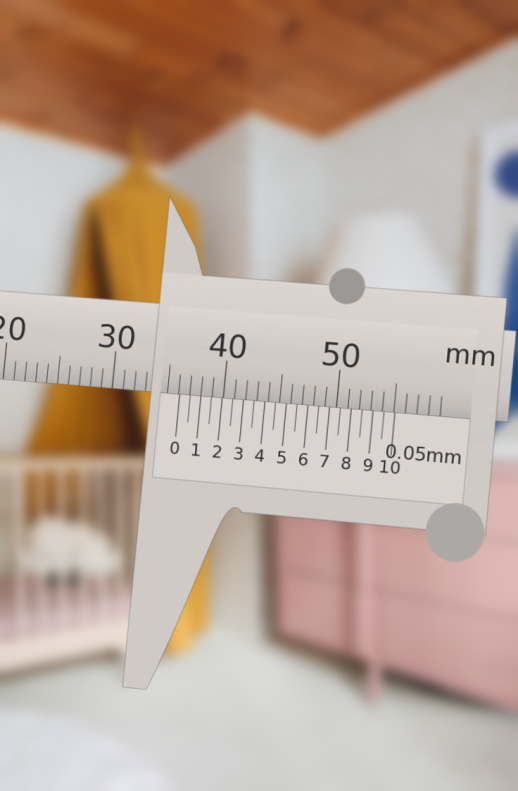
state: 36.1mm
